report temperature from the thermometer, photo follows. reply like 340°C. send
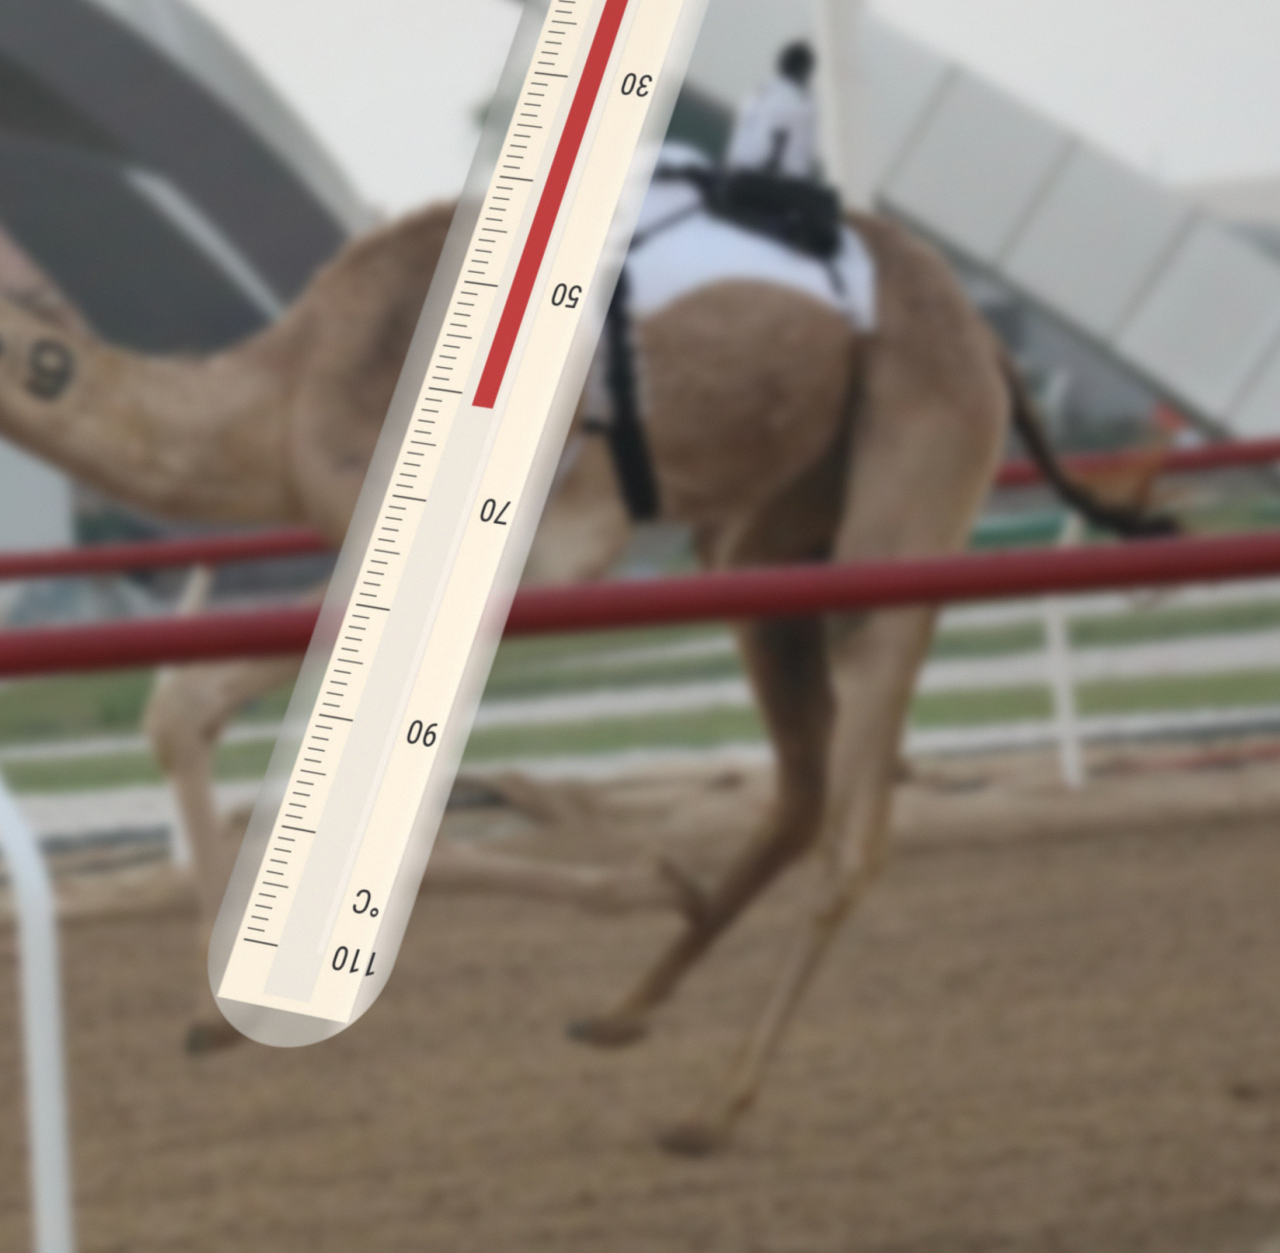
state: 61°C
